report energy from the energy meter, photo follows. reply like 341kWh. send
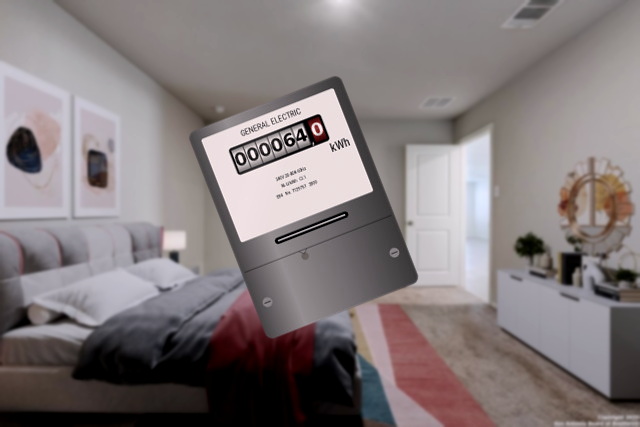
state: 64.0kWh
